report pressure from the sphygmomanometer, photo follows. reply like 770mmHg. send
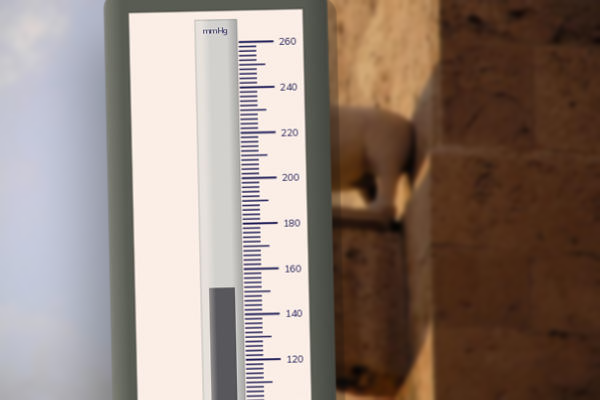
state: 152mmHg
